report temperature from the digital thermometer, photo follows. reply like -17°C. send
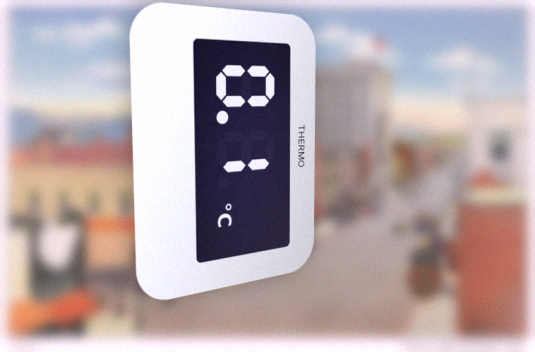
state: 0.1°C
